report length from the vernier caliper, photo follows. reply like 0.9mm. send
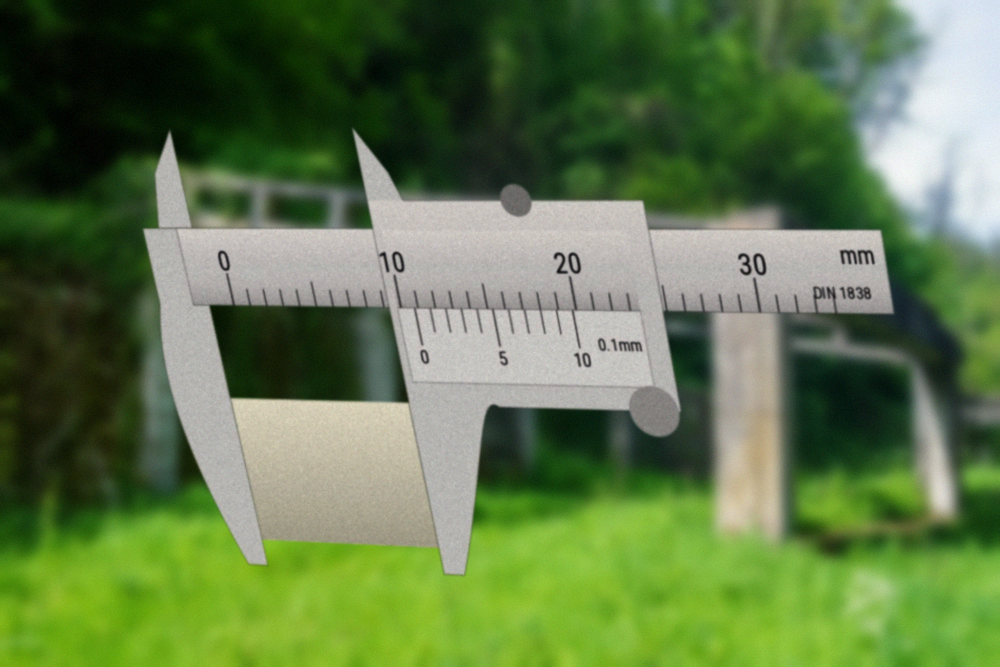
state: 10.8mm
